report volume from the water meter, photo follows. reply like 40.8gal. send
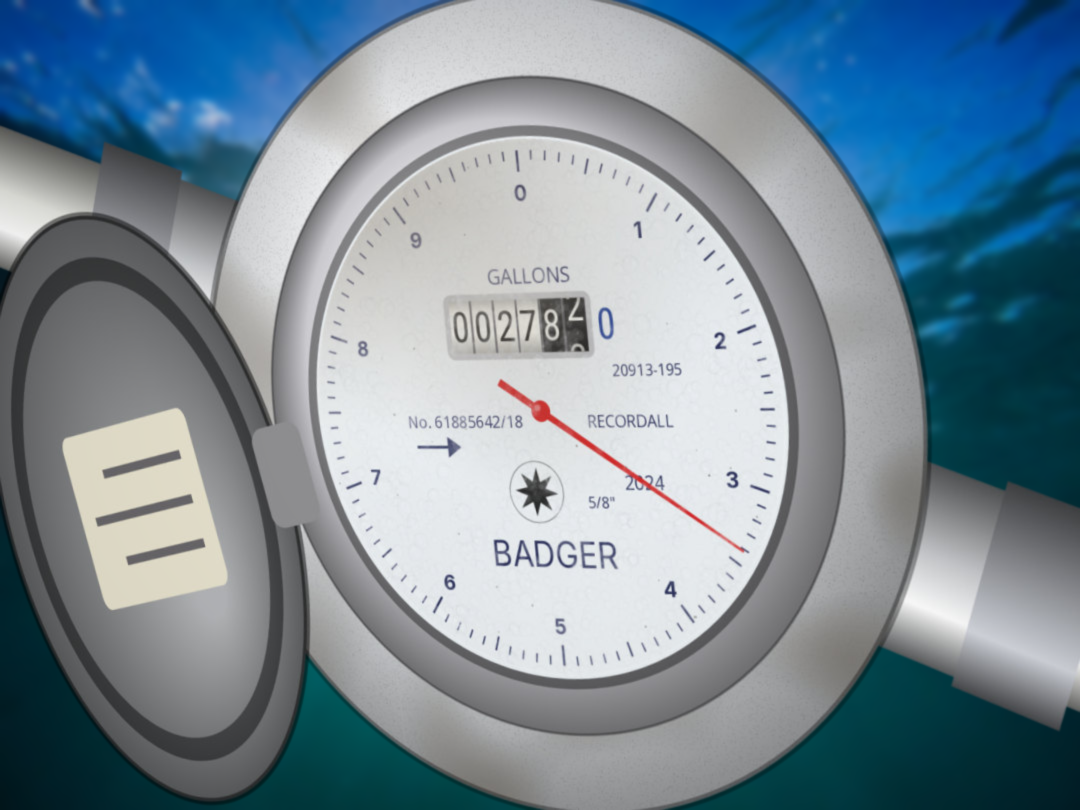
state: 27823.4gal
